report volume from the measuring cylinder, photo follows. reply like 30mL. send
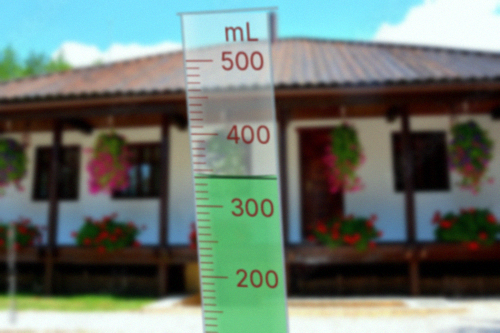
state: 340mL
